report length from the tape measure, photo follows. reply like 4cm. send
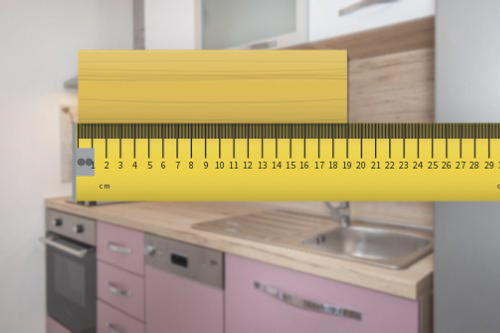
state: 19cm
